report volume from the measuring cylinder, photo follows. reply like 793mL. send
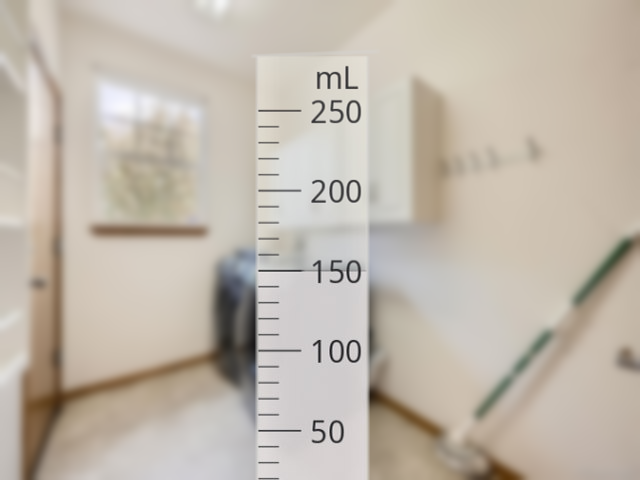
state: 150mL
